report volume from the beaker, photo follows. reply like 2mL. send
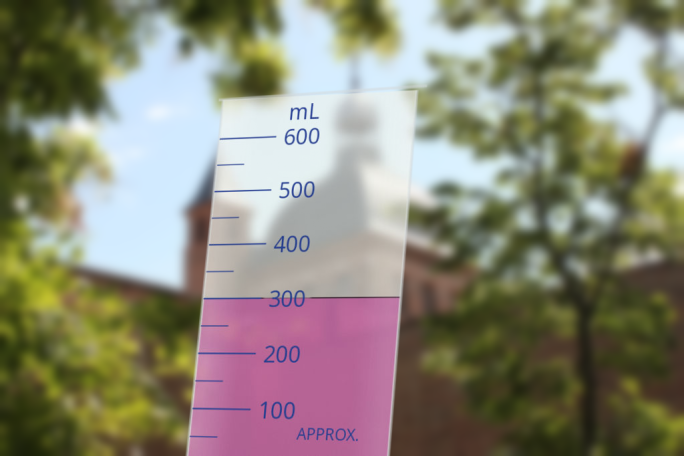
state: 300mL
